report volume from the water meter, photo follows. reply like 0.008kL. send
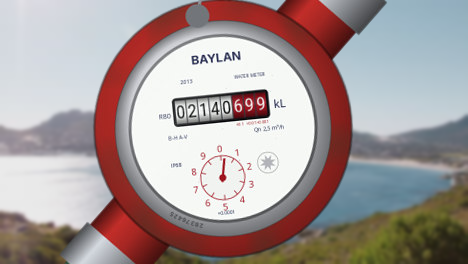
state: 2140.6990kL
